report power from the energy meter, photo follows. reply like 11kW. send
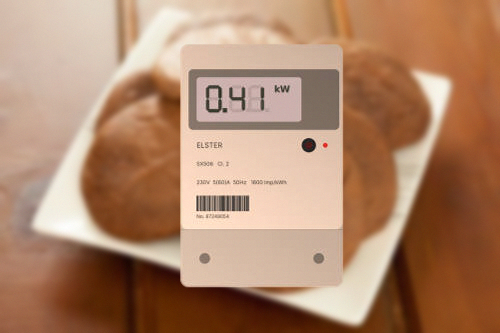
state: 0.41kW
